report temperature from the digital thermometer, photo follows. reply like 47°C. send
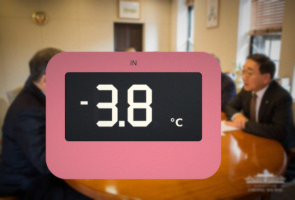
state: -3.8°C
